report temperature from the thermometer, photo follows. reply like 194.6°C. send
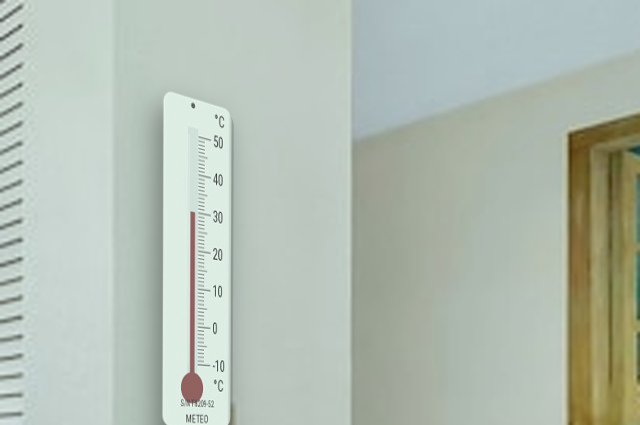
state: 30°C
